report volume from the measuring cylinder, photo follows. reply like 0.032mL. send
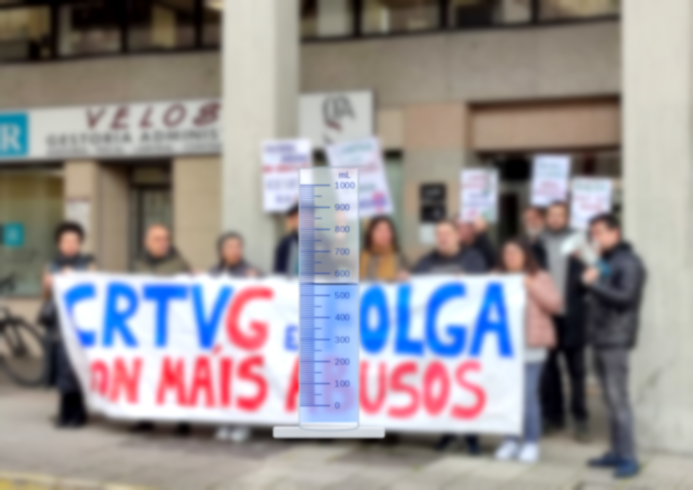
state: 550mL
